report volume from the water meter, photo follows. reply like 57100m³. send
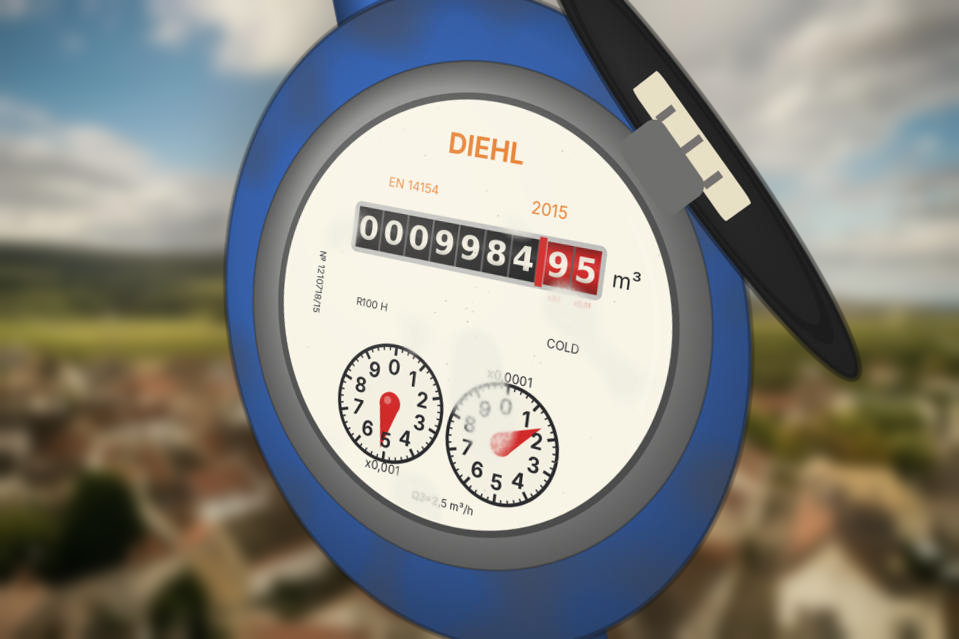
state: 9984.9551m³
